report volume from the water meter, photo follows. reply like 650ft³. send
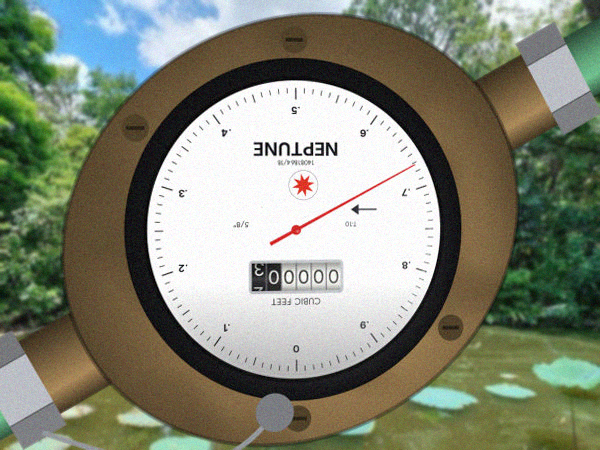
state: 2.67ft³
